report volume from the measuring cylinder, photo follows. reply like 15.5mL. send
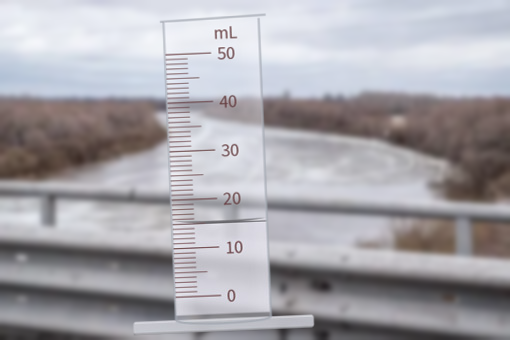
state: 15mL
